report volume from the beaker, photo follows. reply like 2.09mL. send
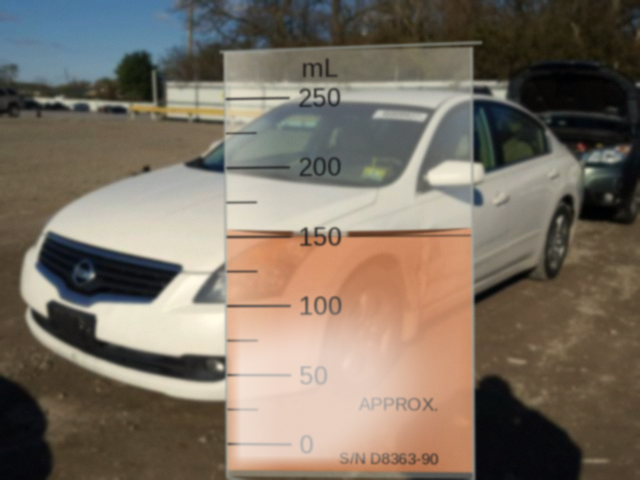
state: 150mL
